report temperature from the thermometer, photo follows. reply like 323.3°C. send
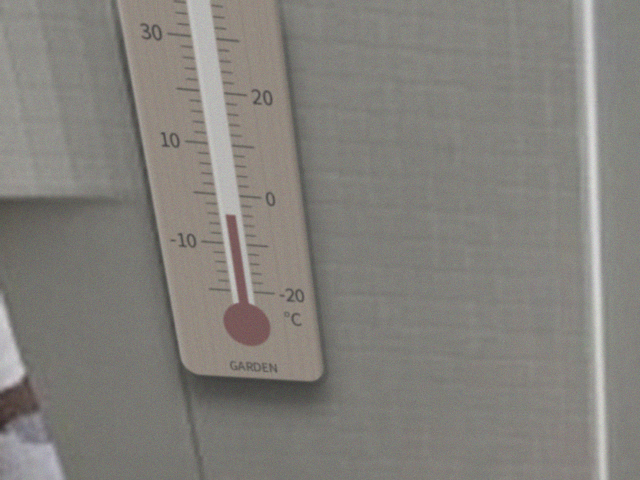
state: -4°C
